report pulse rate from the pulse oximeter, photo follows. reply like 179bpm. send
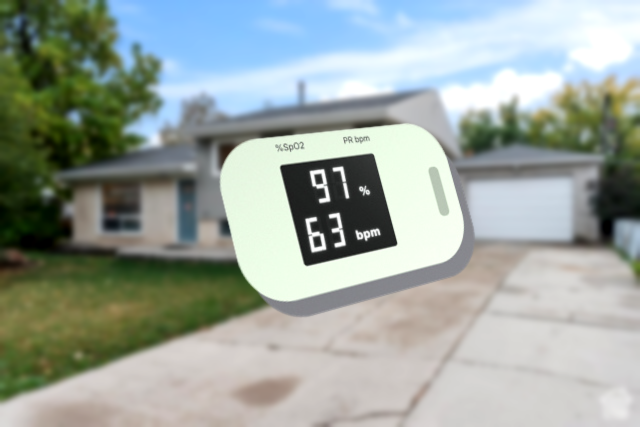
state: 63bpm
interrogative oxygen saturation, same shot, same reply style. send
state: 97%
